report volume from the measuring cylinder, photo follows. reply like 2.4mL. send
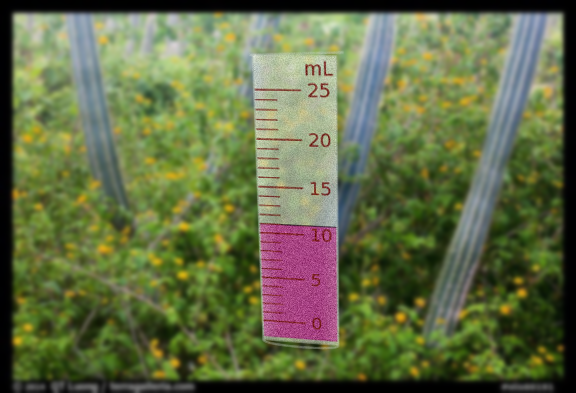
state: 11mL
